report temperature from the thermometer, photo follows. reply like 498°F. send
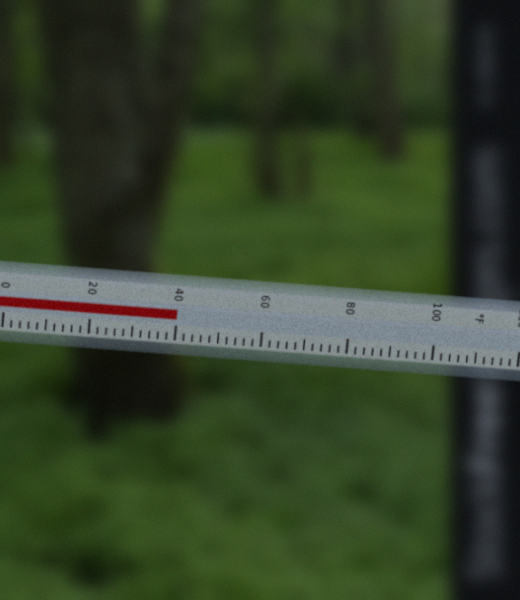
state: 40°F
